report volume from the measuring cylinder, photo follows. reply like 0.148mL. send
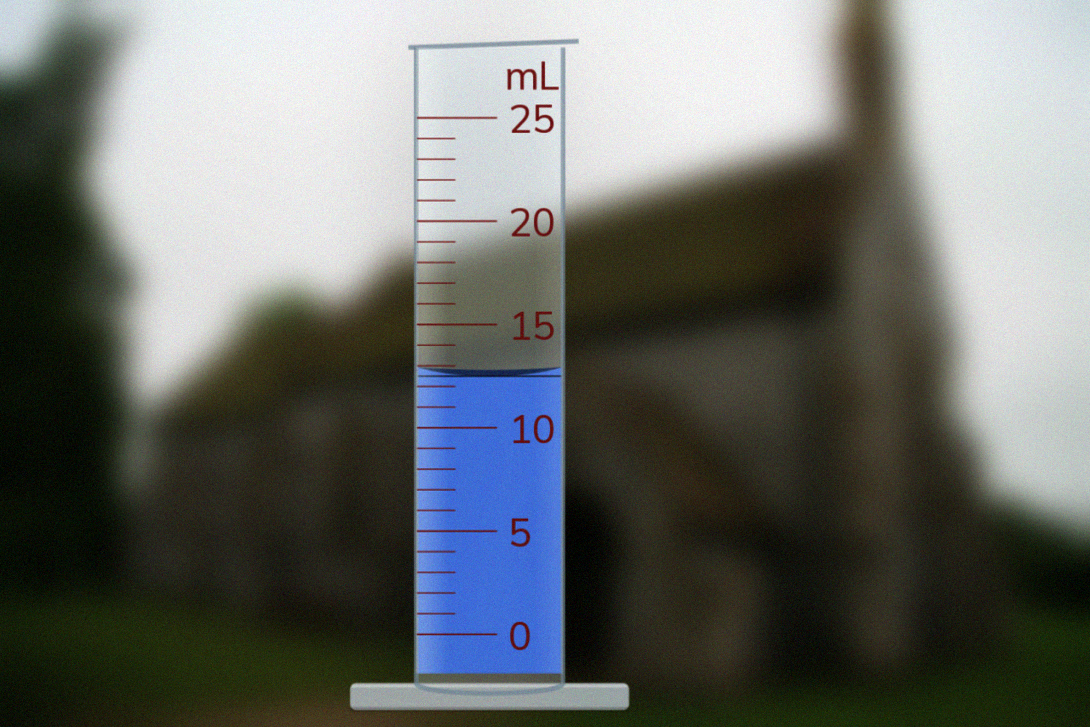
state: 12.5mL
